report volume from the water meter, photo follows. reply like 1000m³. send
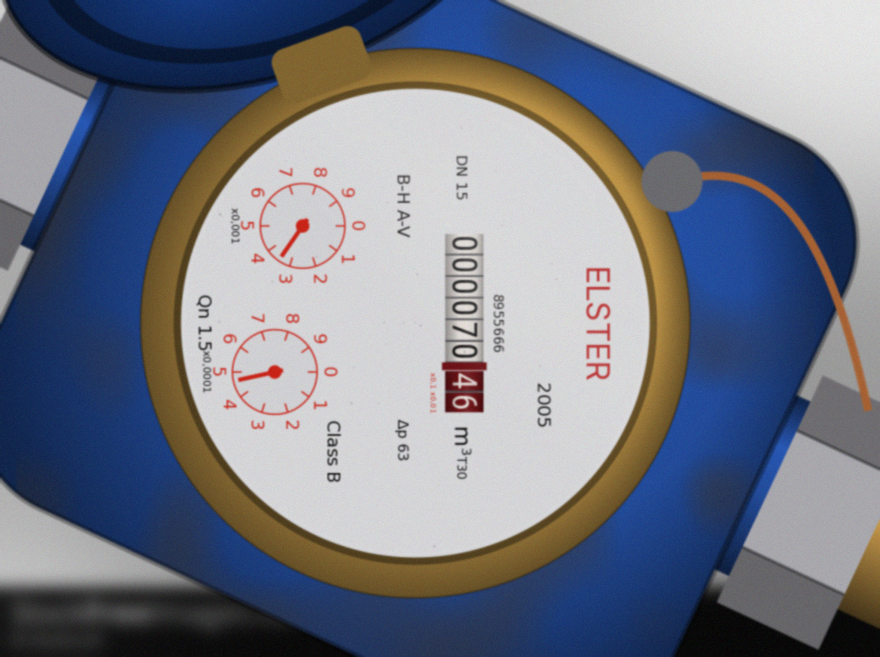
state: 70.4634m³
